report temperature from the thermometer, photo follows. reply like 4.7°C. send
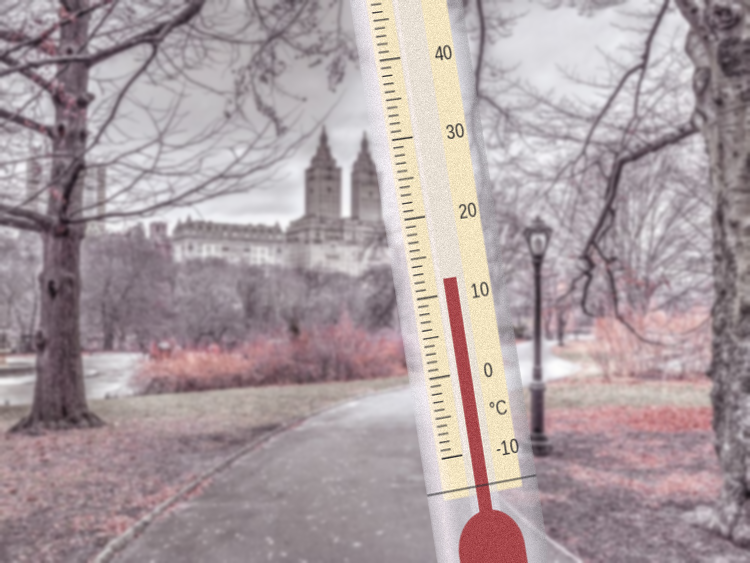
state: 12°C
